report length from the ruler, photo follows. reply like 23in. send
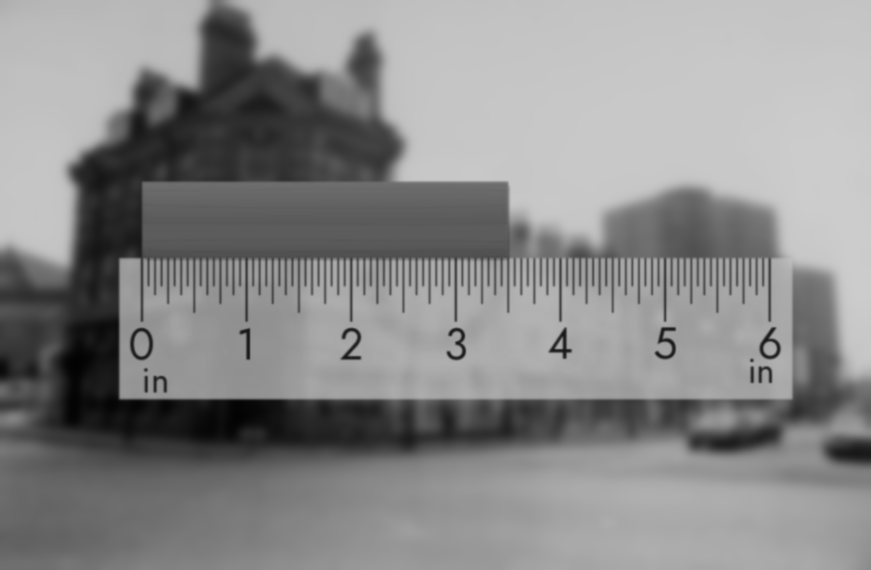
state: 3.5in
